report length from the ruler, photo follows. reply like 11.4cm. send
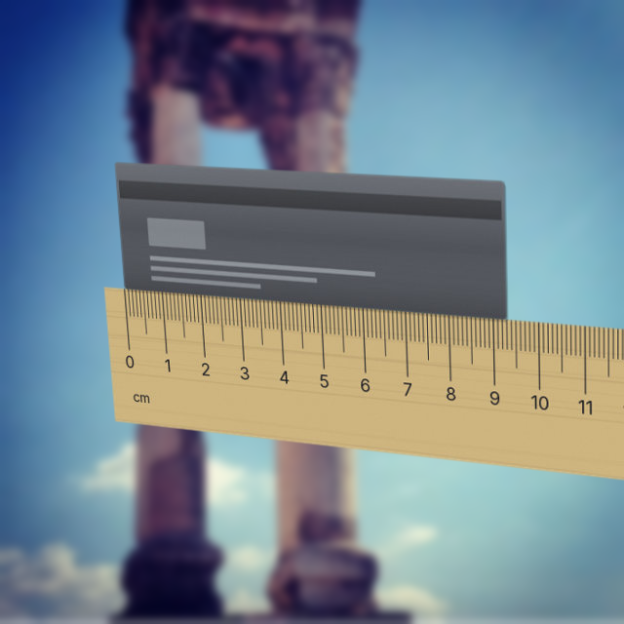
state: 9.3cm
